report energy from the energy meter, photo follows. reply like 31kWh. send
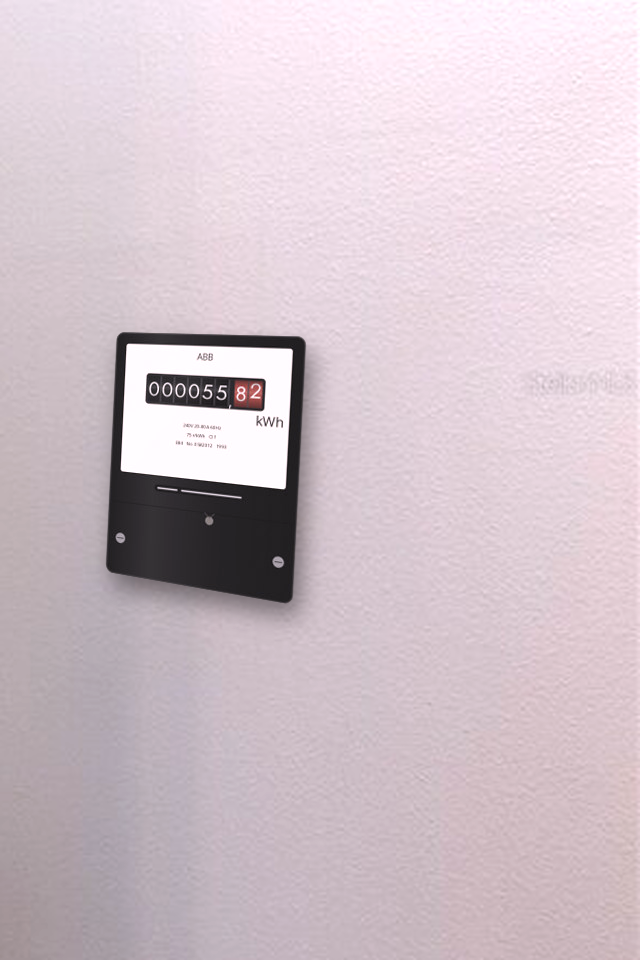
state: 55.82kWh
